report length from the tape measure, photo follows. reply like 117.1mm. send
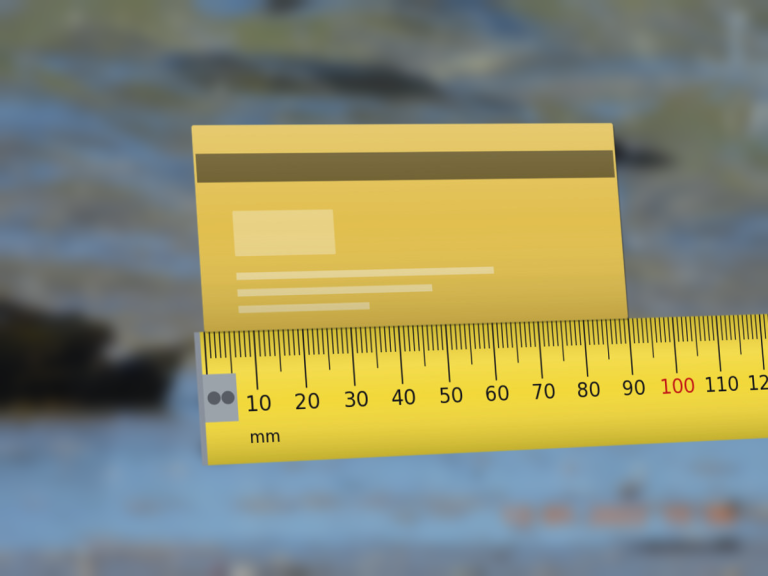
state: 90mm
